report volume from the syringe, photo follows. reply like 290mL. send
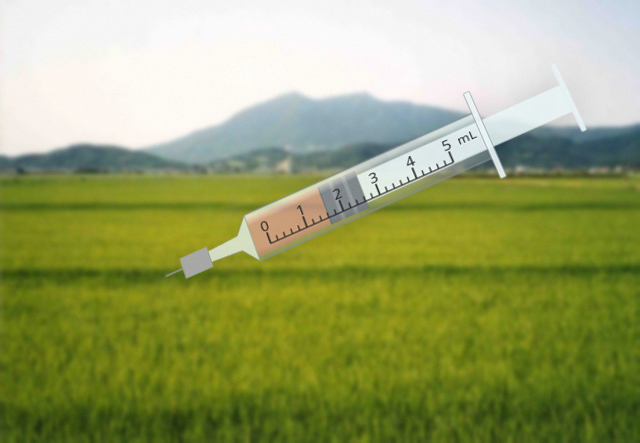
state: 1.6mL
